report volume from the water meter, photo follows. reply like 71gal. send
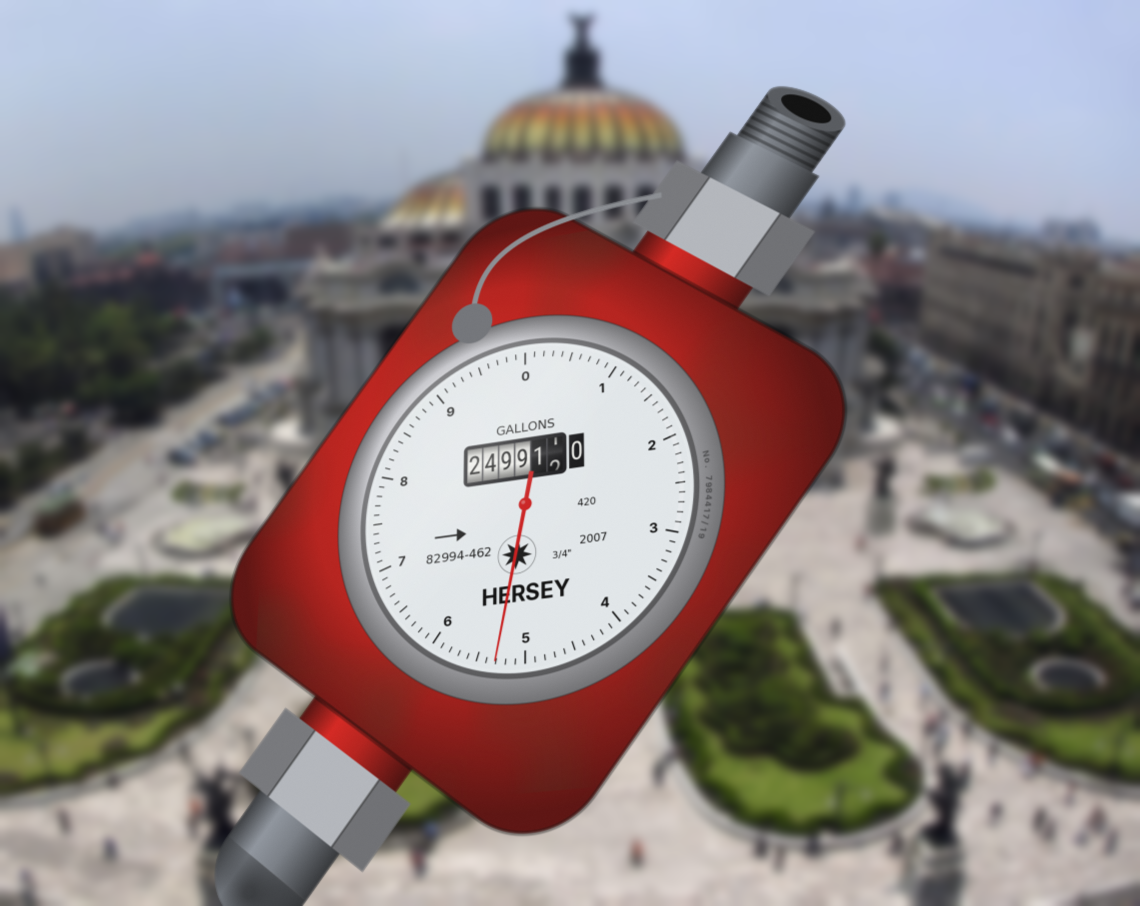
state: 2499115.3gal
